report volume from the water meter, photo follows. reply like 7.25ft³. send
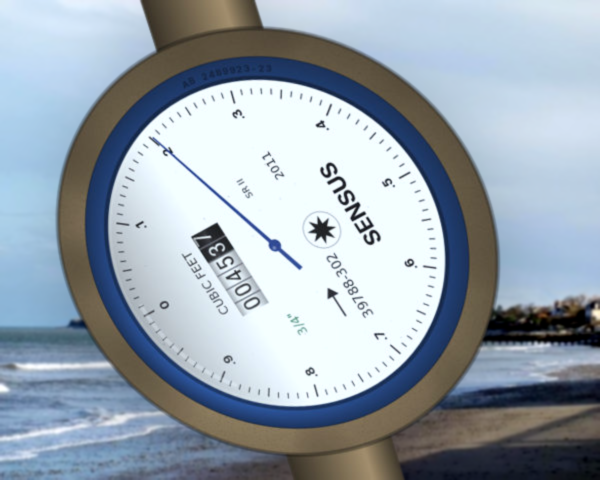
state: 4537.20ft³
